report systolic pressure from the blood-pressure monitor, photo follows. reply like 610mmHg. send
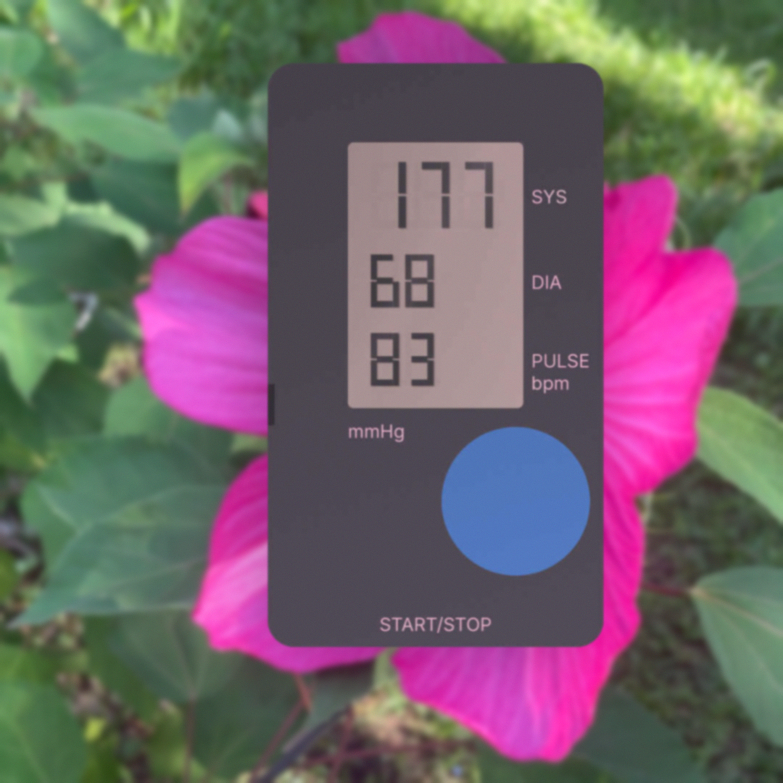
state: 177mmHg
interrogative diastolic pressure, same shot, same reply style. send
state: 68mmHg
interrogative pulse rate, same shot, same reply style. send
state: 83bpm
